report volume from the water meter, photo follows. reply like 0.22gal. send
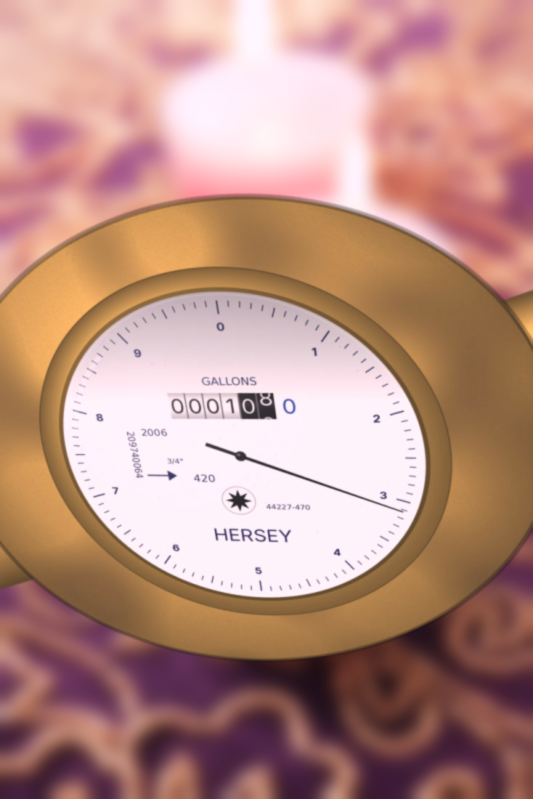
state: 1083.1gal
